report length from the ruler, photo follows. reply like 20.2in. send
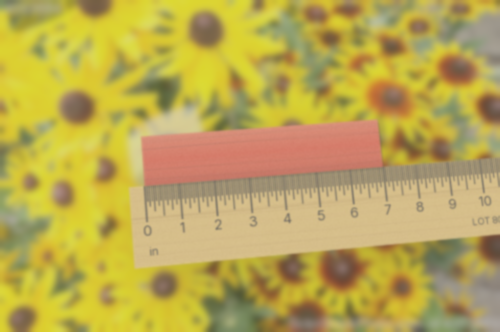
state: 7in
